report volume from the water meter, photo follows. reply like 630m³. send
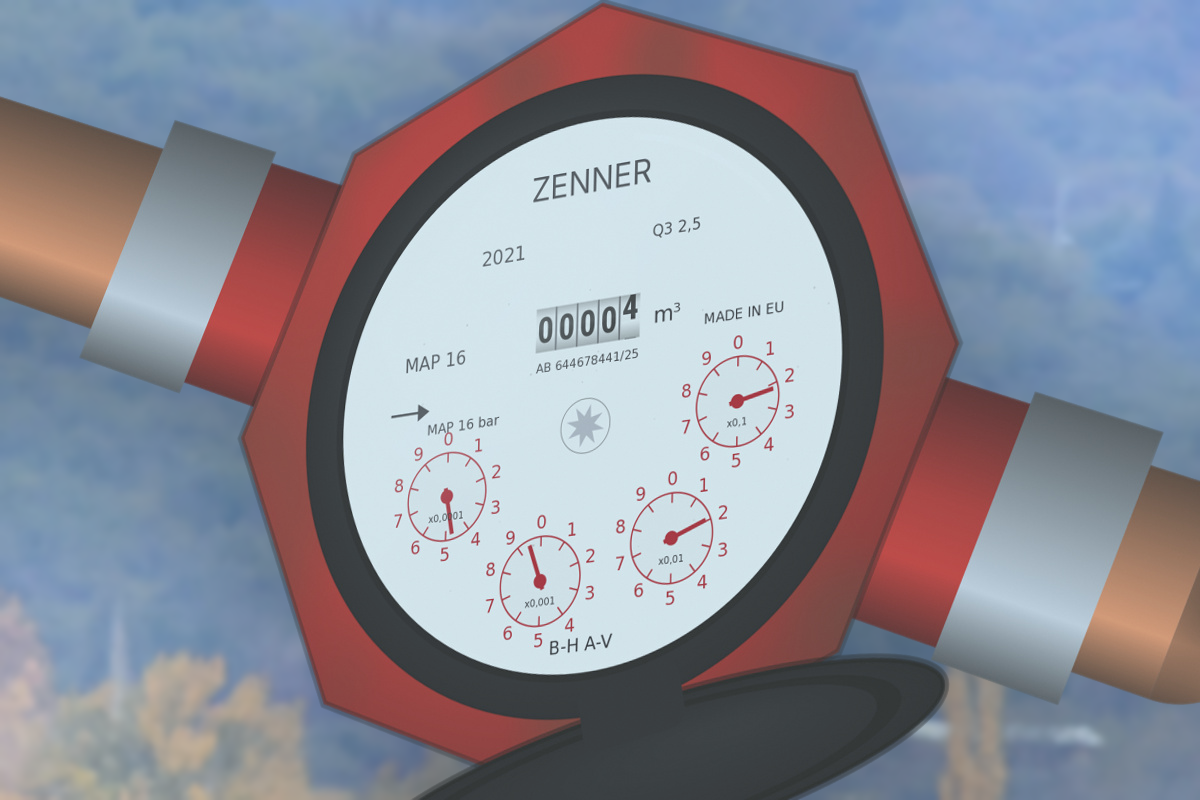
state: 4.2194m³
